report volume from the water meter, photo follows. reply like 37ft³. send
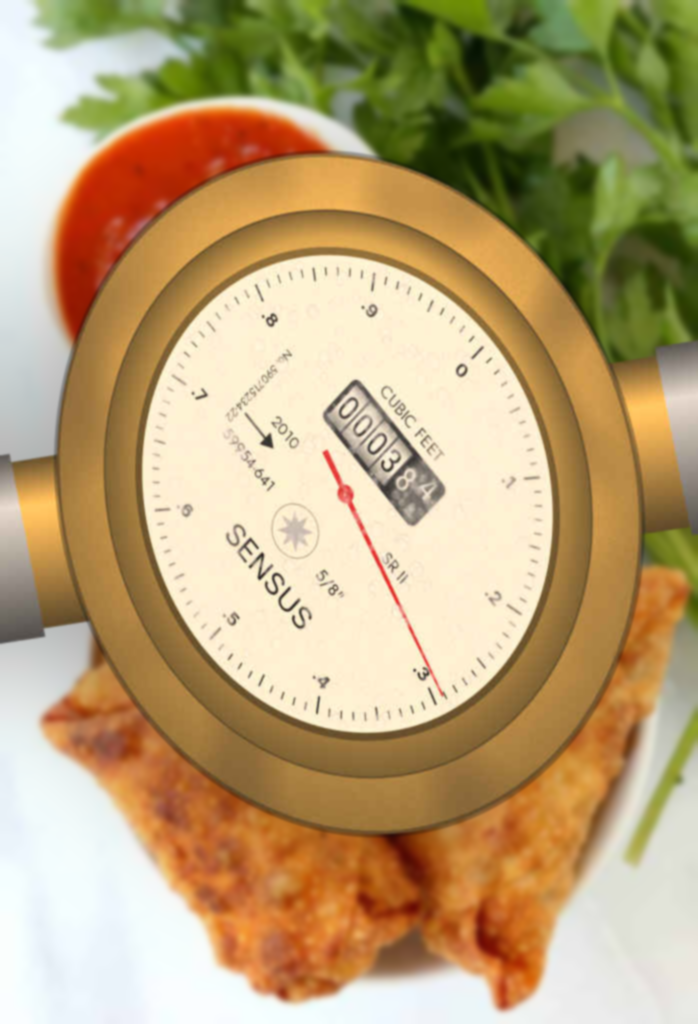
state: 384.29ft³
